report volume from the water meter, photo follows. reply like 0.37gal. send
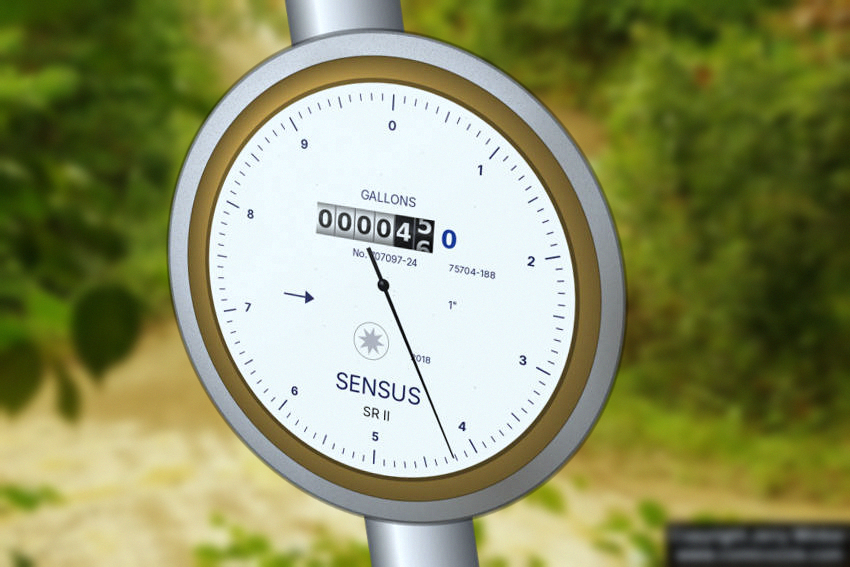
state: 454.2gal
